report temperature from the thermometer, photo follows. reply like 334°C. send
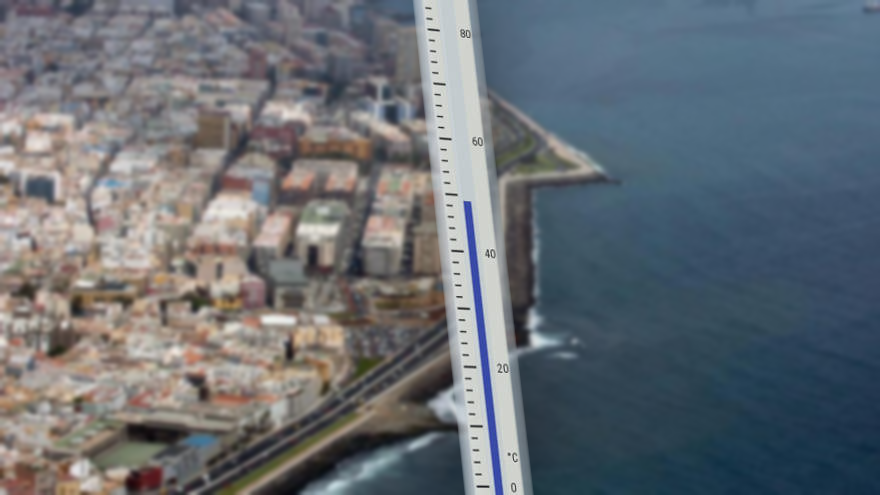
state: 49°C
